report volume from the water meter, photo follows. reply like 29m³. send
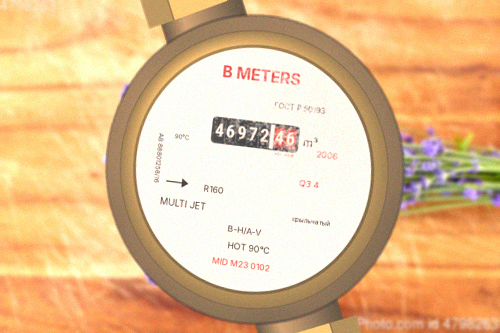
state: 46972.46m³
